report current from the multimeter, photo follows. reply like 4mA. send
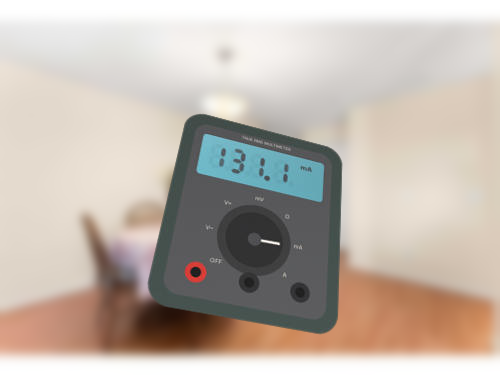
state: 131.1mA
